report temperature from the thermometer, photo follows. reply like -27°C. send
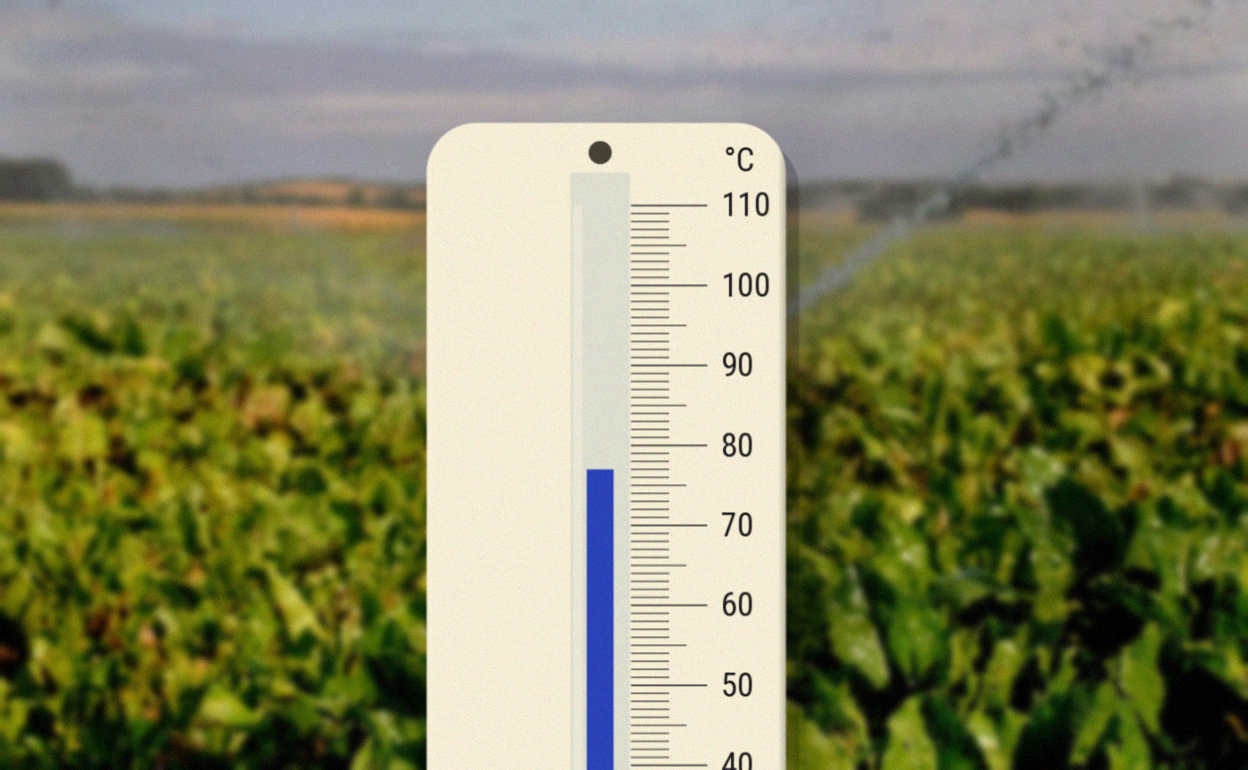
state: 77°C
